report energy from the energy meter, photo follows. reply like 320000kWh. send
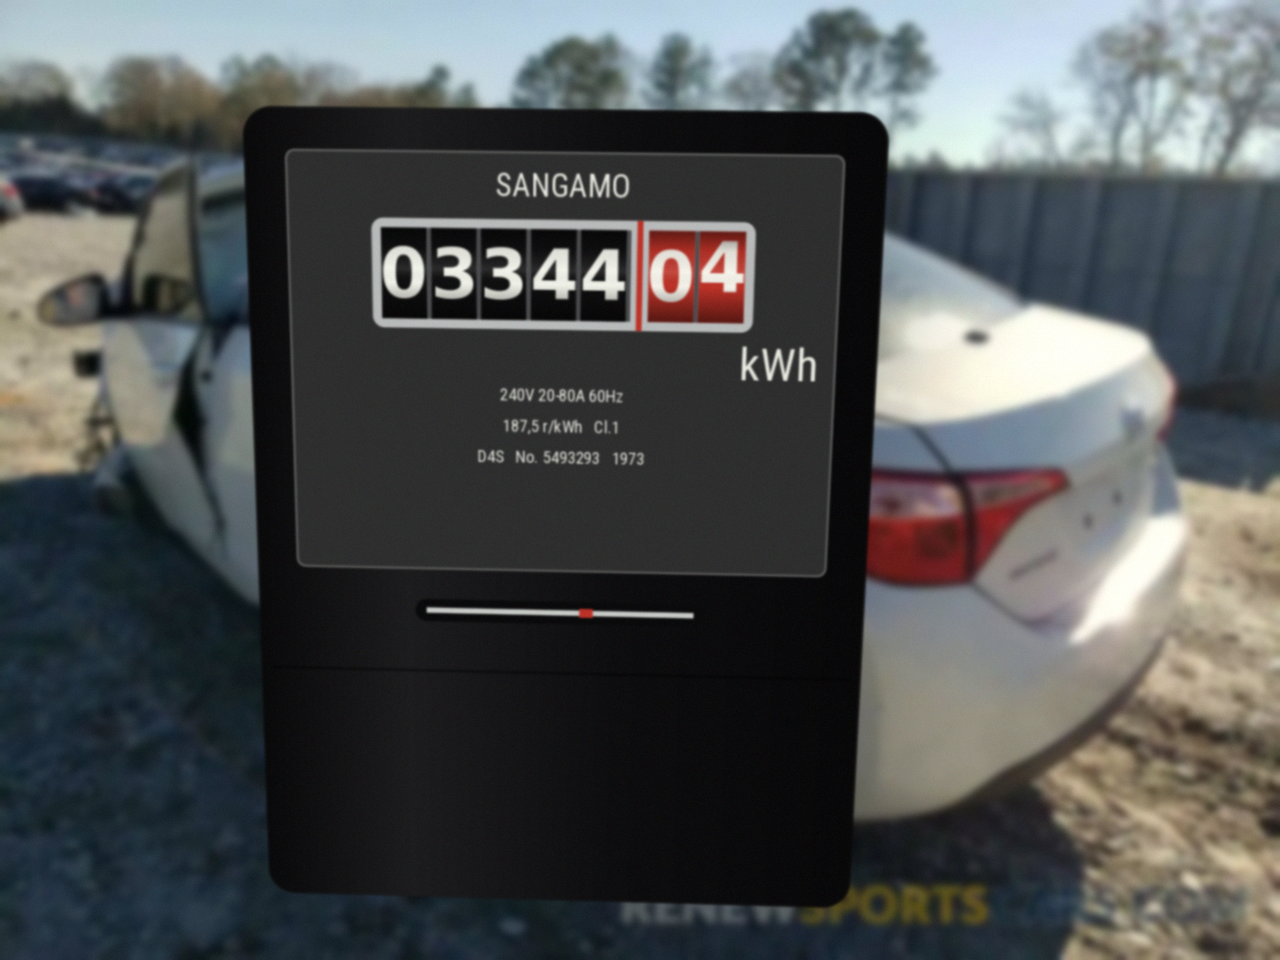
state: 3344.04kWh
